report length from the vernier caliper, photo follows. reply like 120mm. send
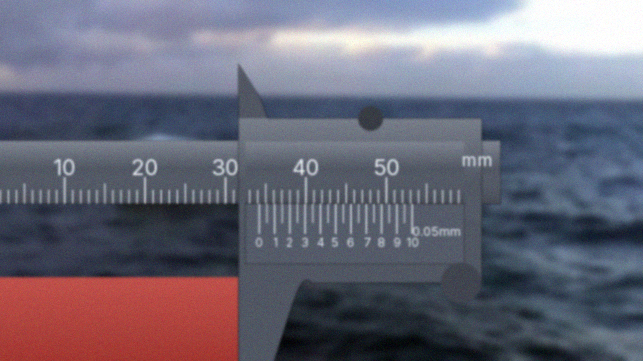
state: 34.2mm
